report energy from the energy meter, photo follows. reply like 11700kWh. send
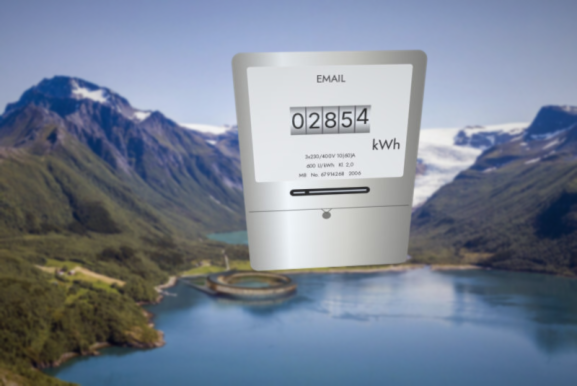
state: 2854kWh
